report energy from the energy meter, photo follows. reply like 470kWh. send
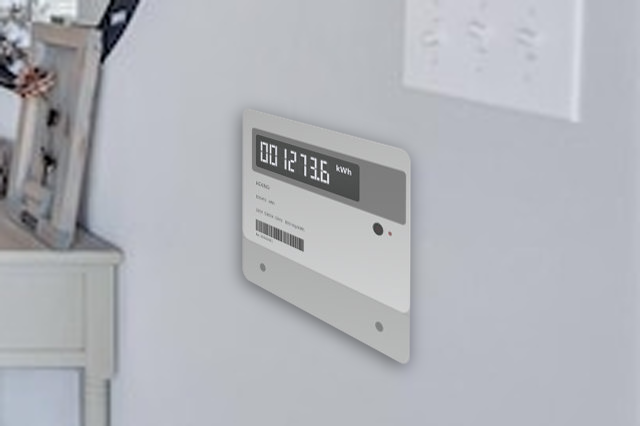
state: 1273.6kWh
